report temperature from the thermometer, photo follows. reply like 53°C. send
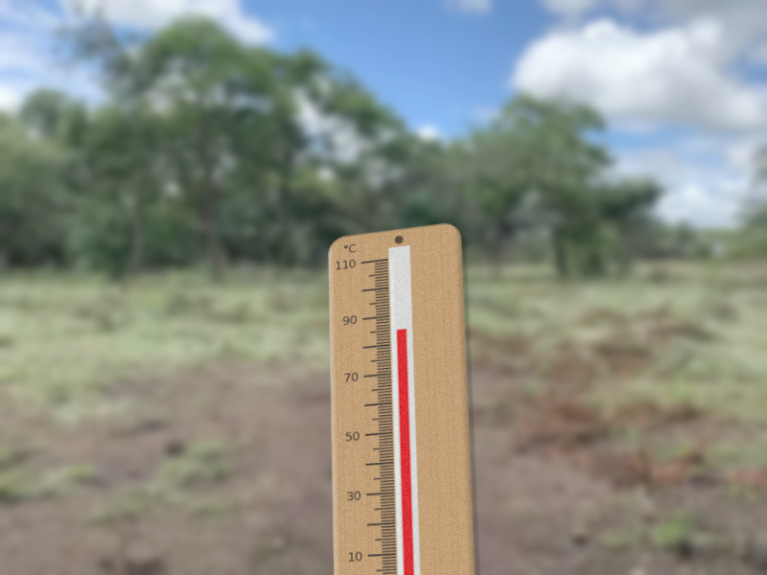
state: 85°C
